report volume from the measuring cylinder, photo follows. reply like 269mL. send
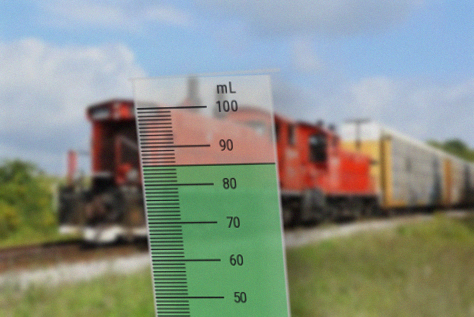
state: 85mL
